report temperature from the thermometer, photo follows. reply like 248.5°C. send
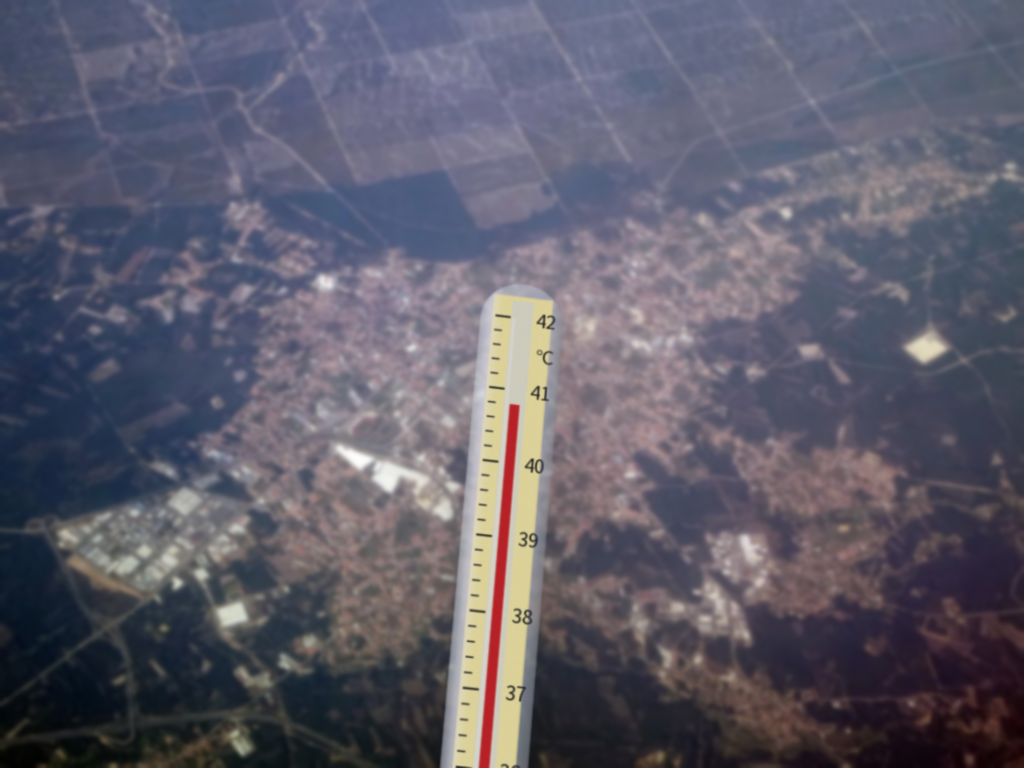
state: 40.8°C
